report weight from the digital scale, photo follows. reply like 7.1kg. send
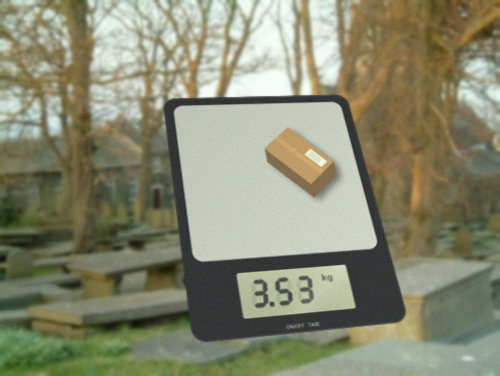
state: 3.53kg
